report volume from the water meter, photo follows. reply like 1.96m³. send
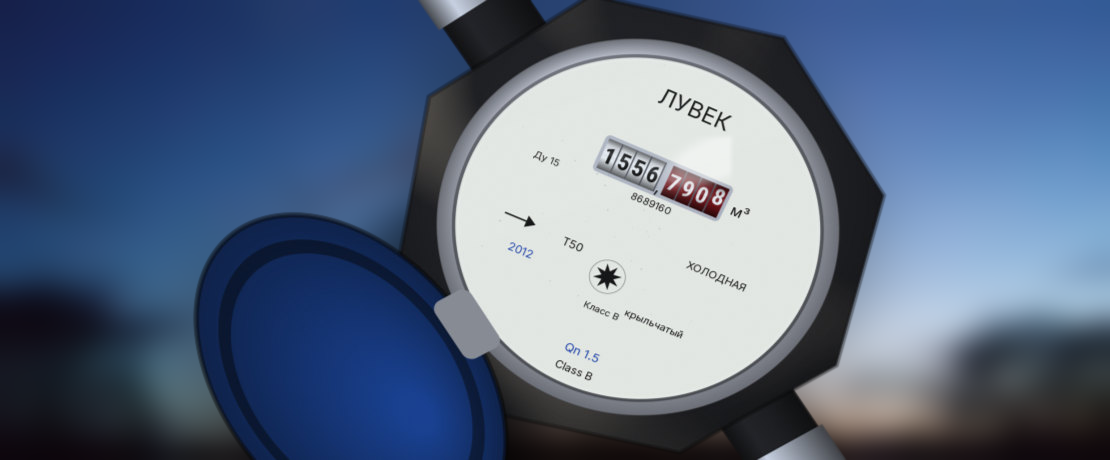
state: 1556.7908m³
